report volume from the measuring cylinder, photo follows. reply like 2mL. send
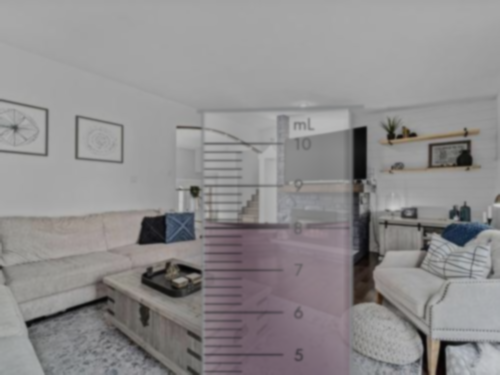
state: 8mL
